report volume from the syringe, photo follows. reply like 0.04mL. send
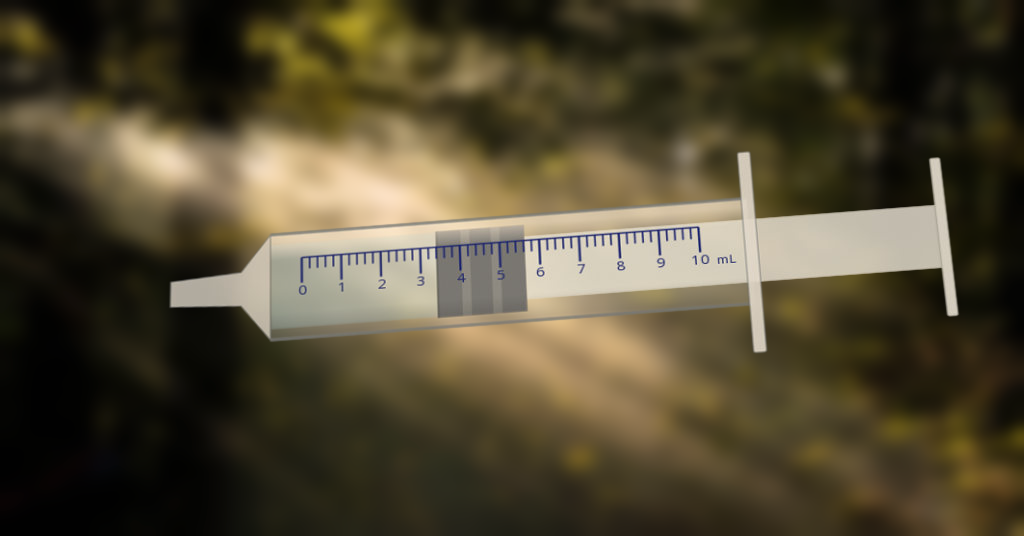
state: 3.4mL
